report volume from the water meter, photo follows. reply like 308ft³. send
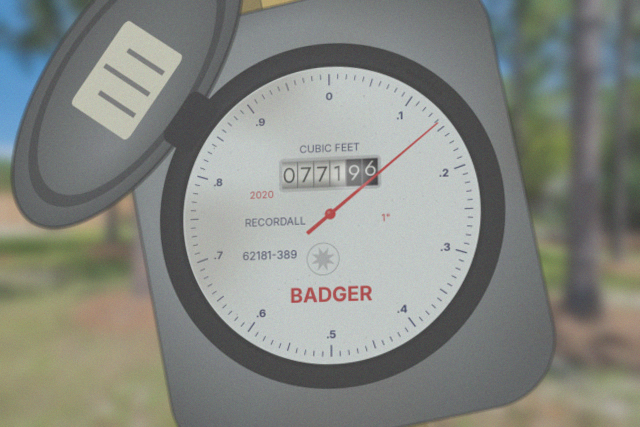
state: 77196.14ft³
